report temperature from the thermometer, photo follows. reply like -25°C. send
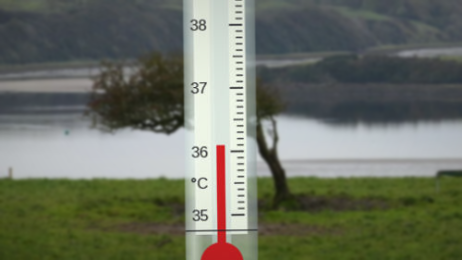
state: 36.1°C
